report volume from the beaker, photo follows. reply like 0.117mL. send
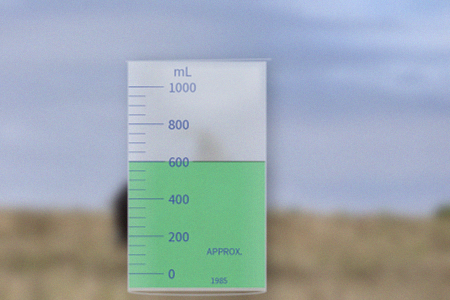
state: 600mL
